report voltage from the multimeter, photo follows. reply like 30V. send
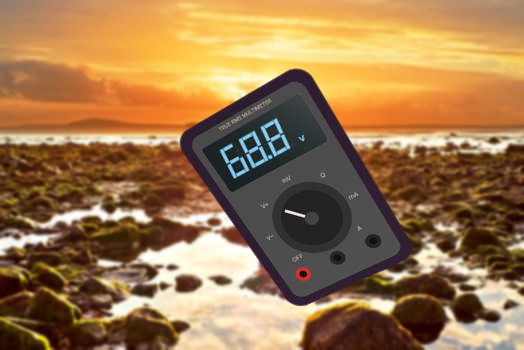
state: 68.8V
